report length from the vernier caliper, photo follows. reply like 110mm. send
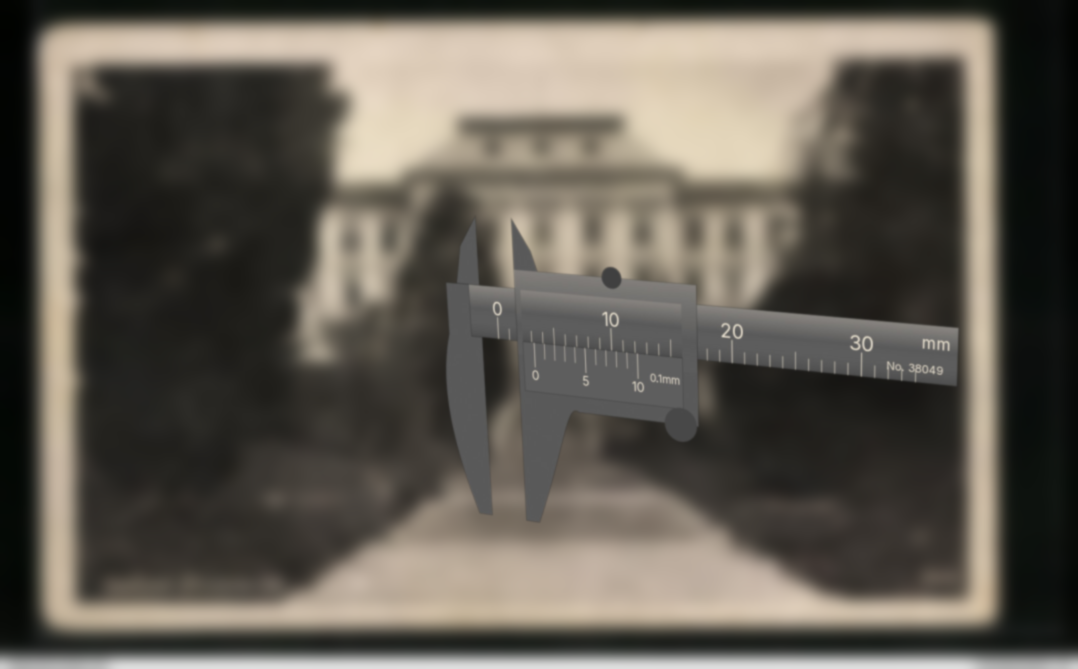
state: 3.2mm
